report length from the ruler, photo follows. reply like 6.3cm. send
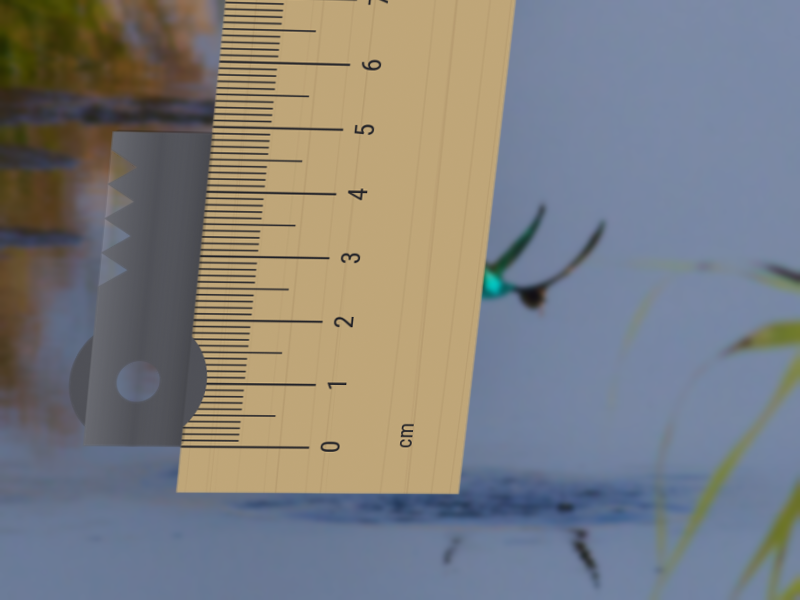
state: 4.9cm
